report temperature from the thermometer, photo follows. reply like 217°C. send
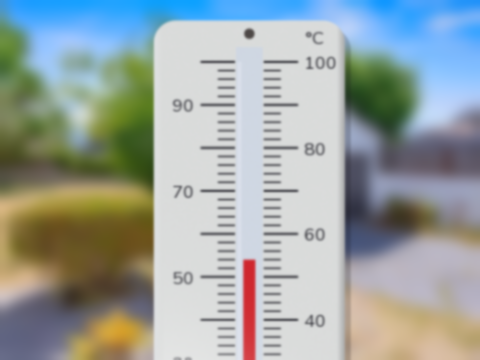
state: 54°C
